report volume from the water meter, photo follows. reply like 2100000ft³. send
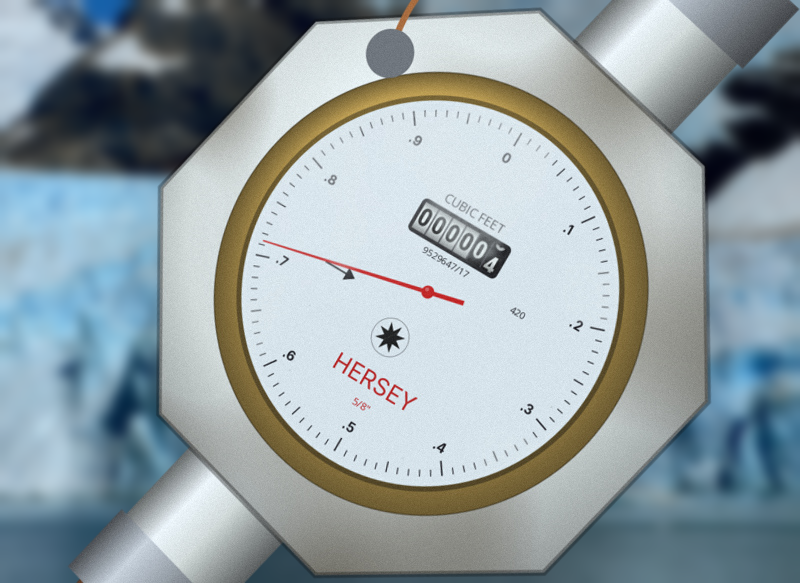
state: 3.71ft³
